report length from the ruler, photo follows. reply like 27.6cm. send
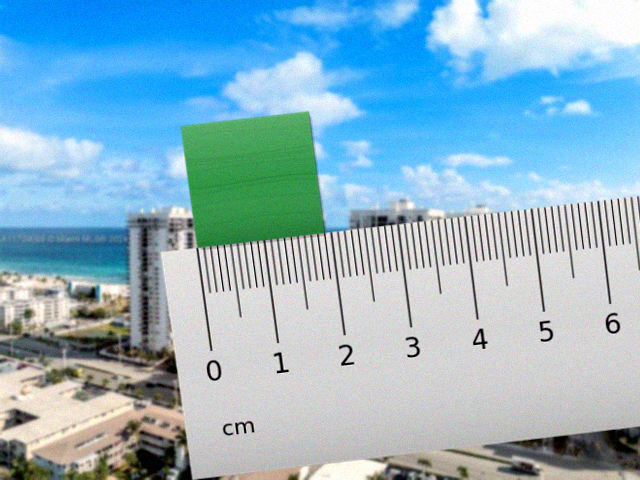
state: 1.9cm
